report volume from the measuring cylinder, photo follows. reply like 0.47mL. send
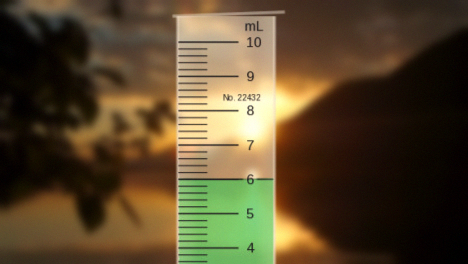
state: 6mL
